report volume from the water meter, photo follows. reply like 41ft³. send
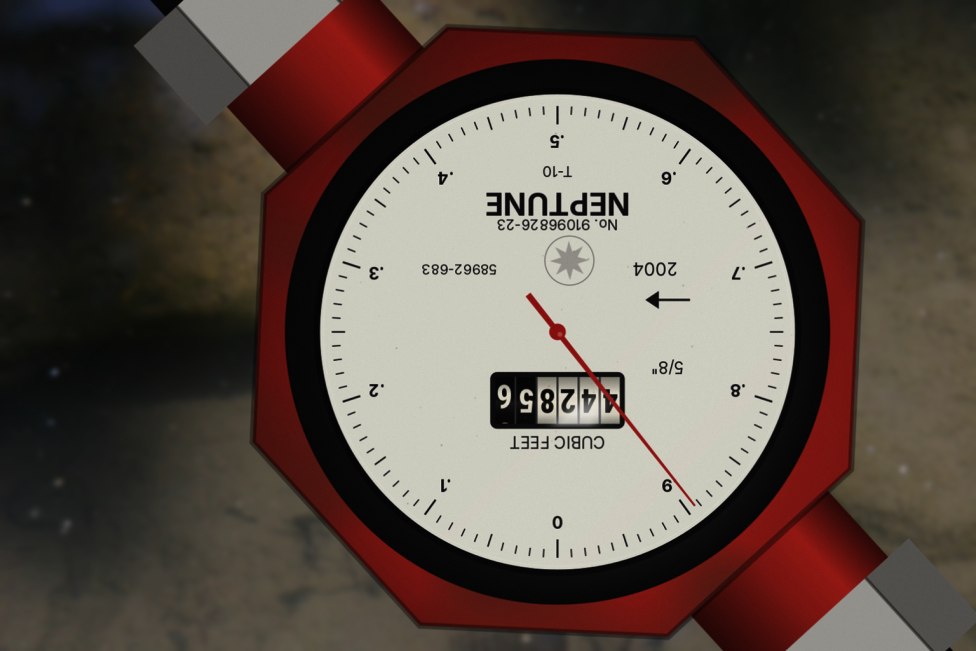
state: 442855.89ft³
